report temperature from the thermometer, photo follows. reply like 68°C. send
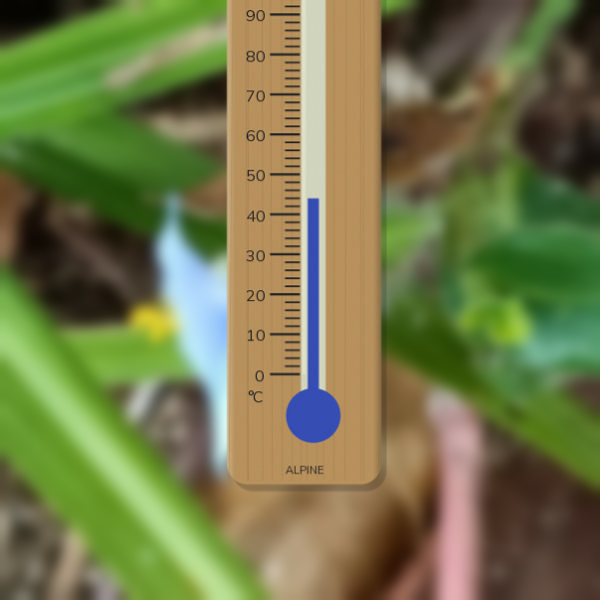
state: 44°C
